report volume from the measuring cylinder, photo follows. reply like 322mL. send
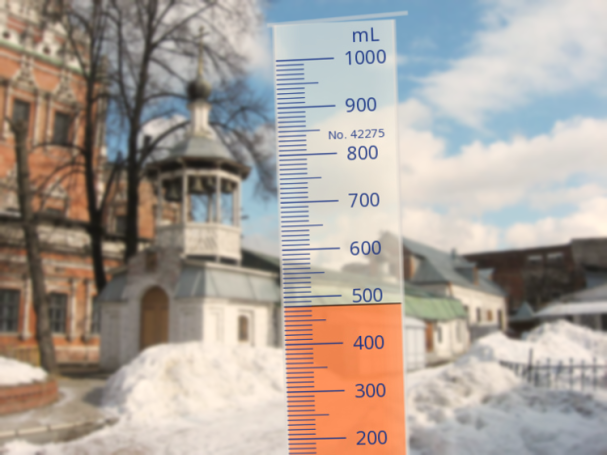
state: 480mL
